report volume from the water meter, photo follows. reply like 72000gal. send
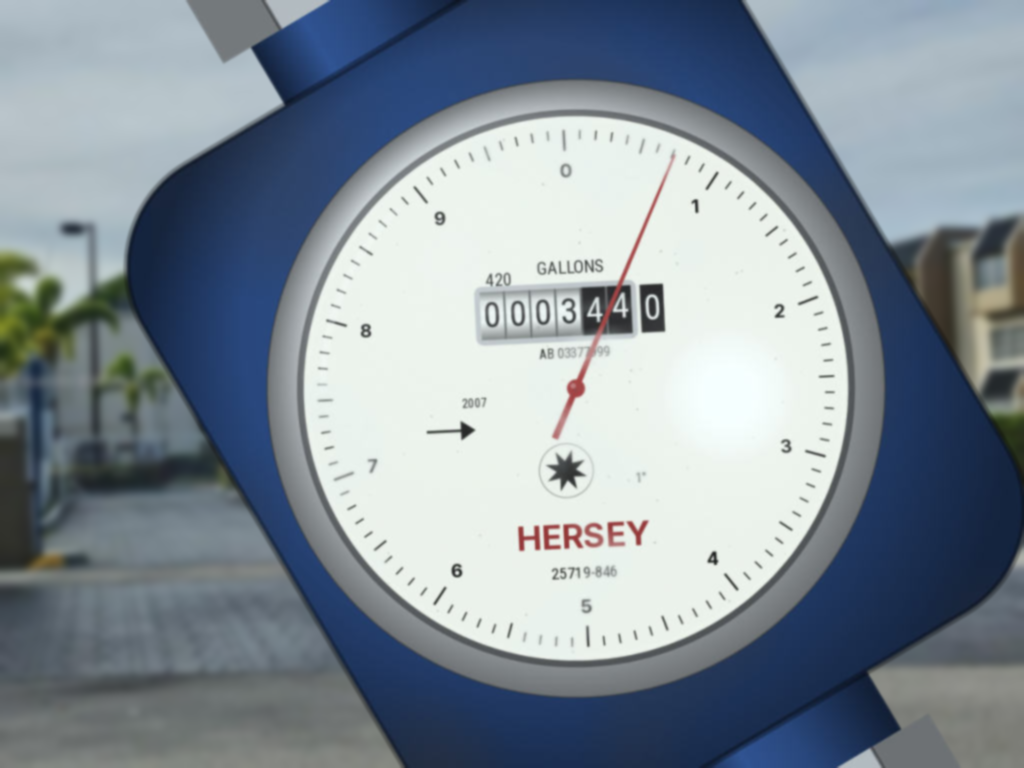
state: 3440.7gal
